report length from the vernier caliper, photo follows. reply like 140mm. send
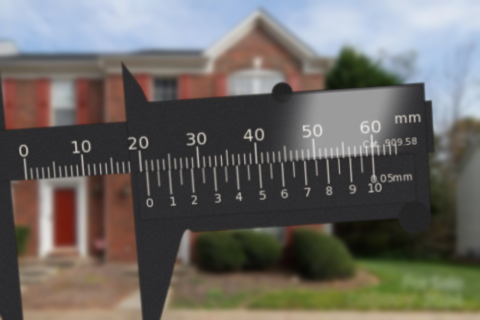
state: 21.0mm
